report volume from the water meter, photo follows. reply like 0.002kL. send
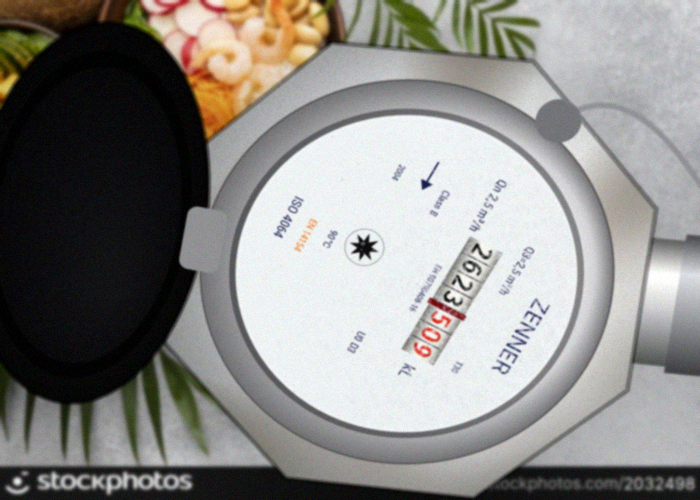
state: 2623.509kL
